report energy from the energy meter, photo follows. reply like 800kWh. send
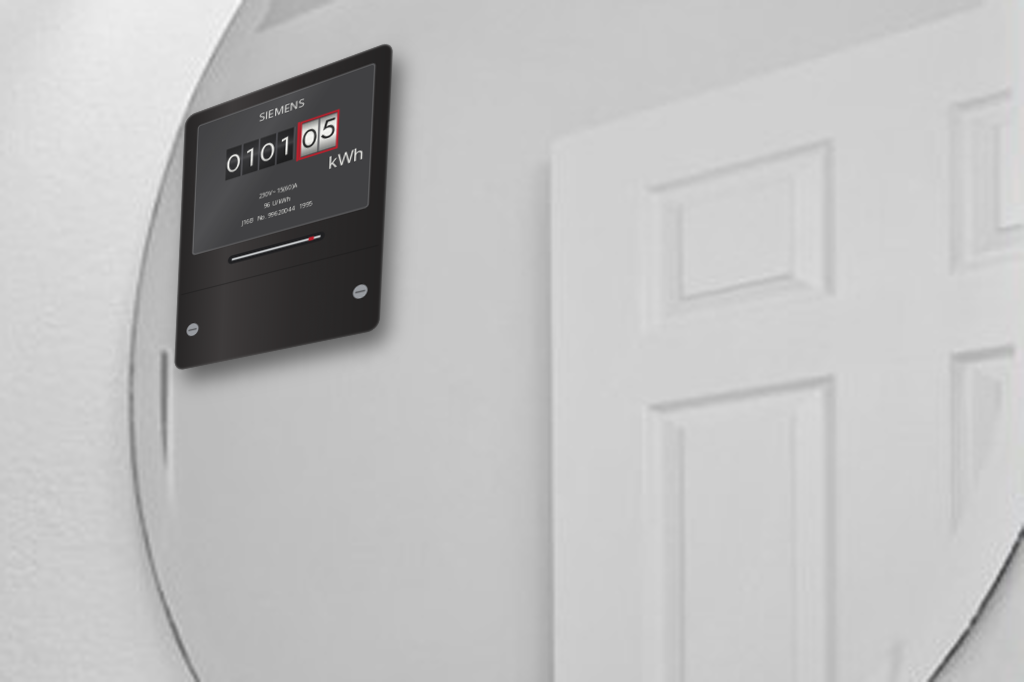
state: 101.05kWh
